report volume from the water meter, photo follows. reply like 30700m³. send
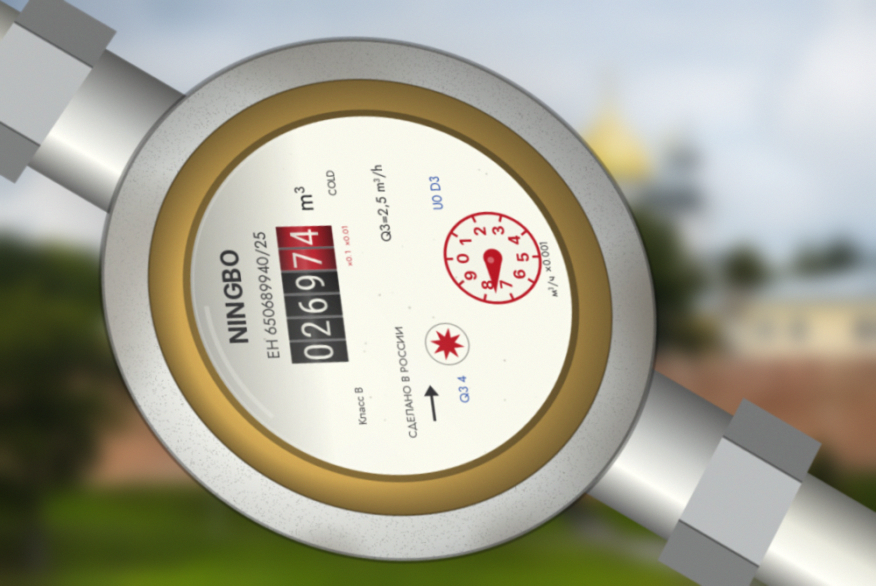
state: 269.747m³
